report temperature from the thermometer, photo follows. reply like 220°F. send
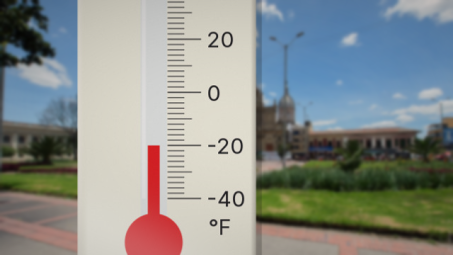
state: -20°F
